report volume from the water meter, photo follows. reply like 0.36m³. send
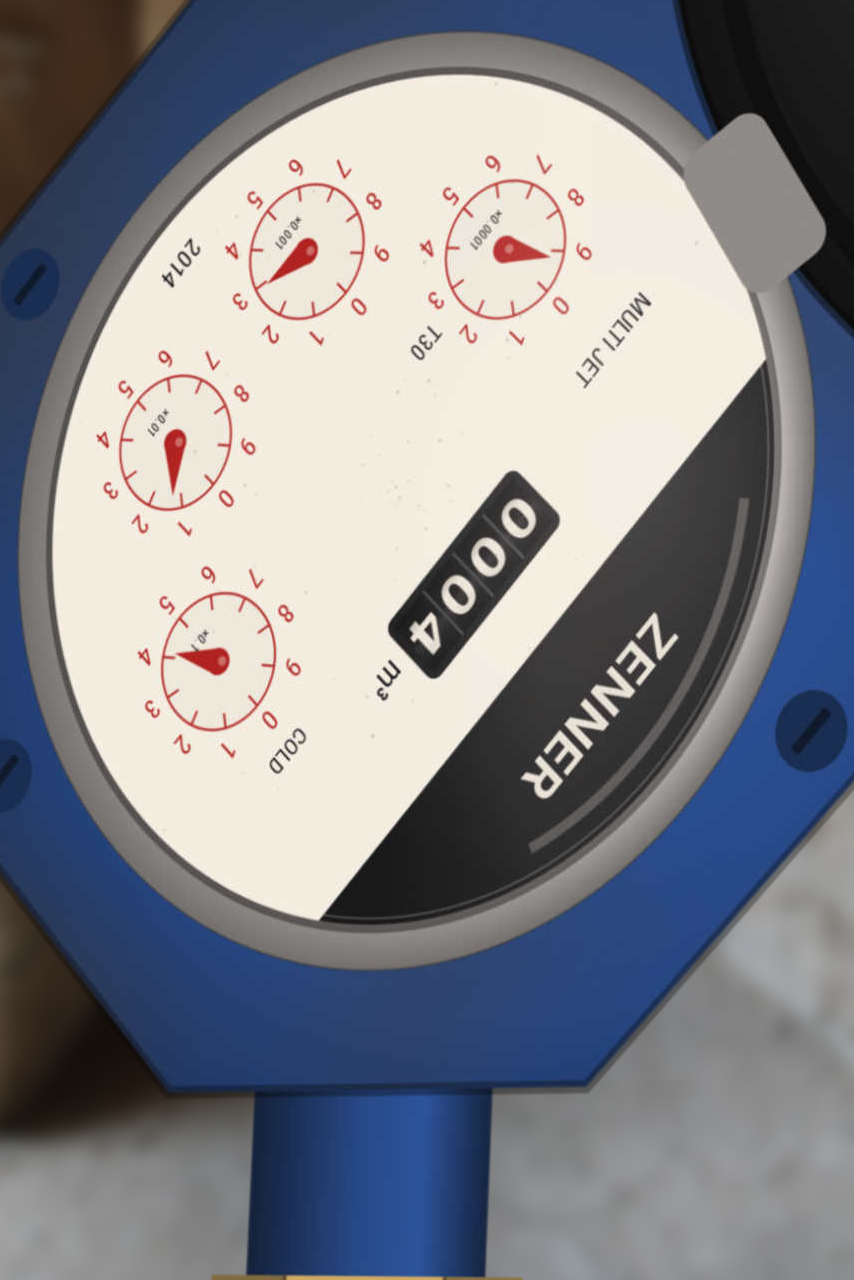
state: 4.4129m³
